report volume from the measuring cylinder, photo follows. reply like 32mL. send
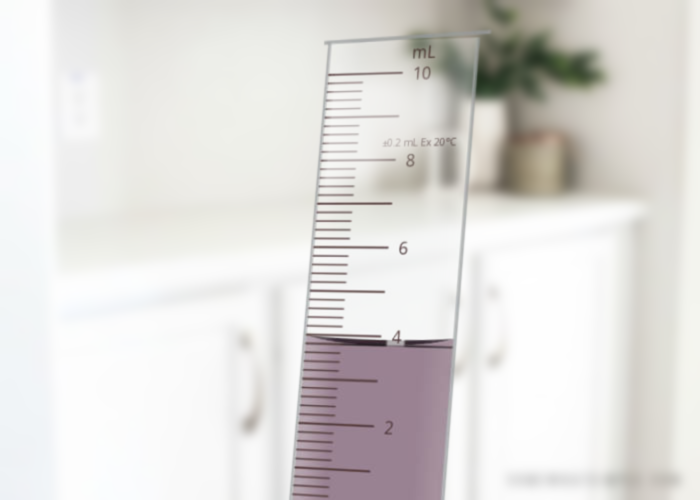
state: 3.8mL
